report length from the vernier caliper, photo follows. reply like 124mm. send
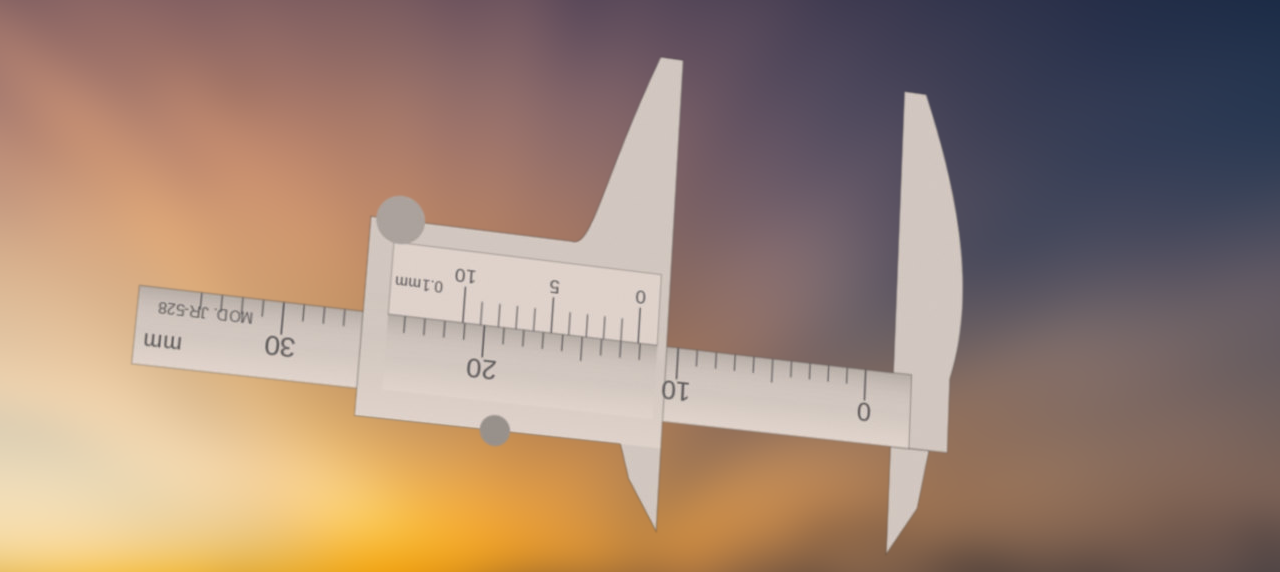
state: 12.1mm
